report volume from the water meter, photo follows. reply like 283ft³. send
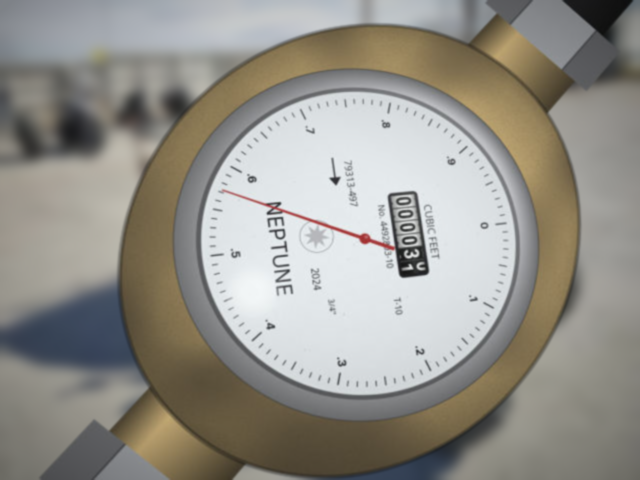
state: 30.57ft³
